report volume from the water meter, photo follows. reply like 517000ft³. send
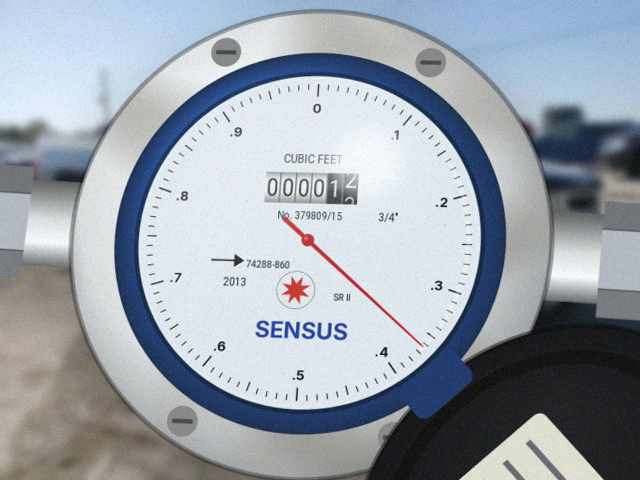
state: 12.36ft³
